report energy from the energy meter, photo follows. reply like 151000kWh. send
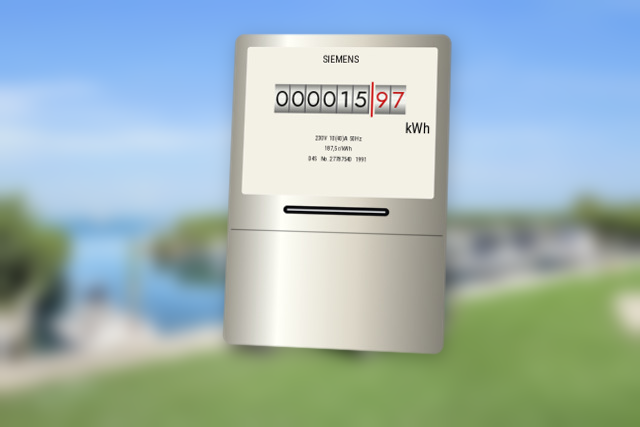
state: 15.97kWh
